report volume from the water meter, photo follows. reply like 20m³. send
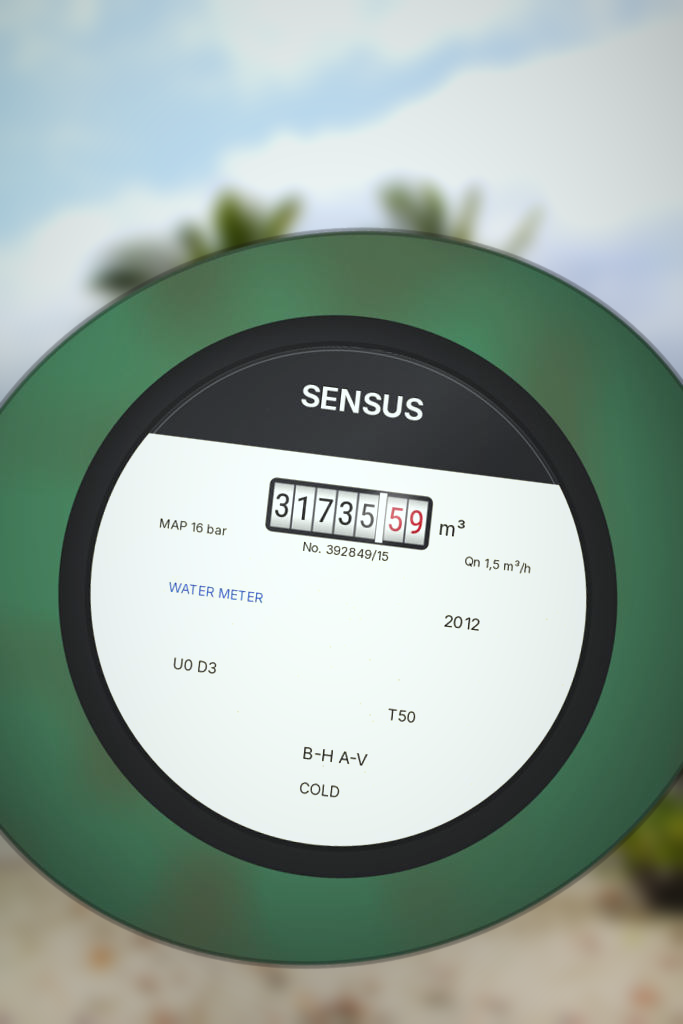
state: 31735.59m³
